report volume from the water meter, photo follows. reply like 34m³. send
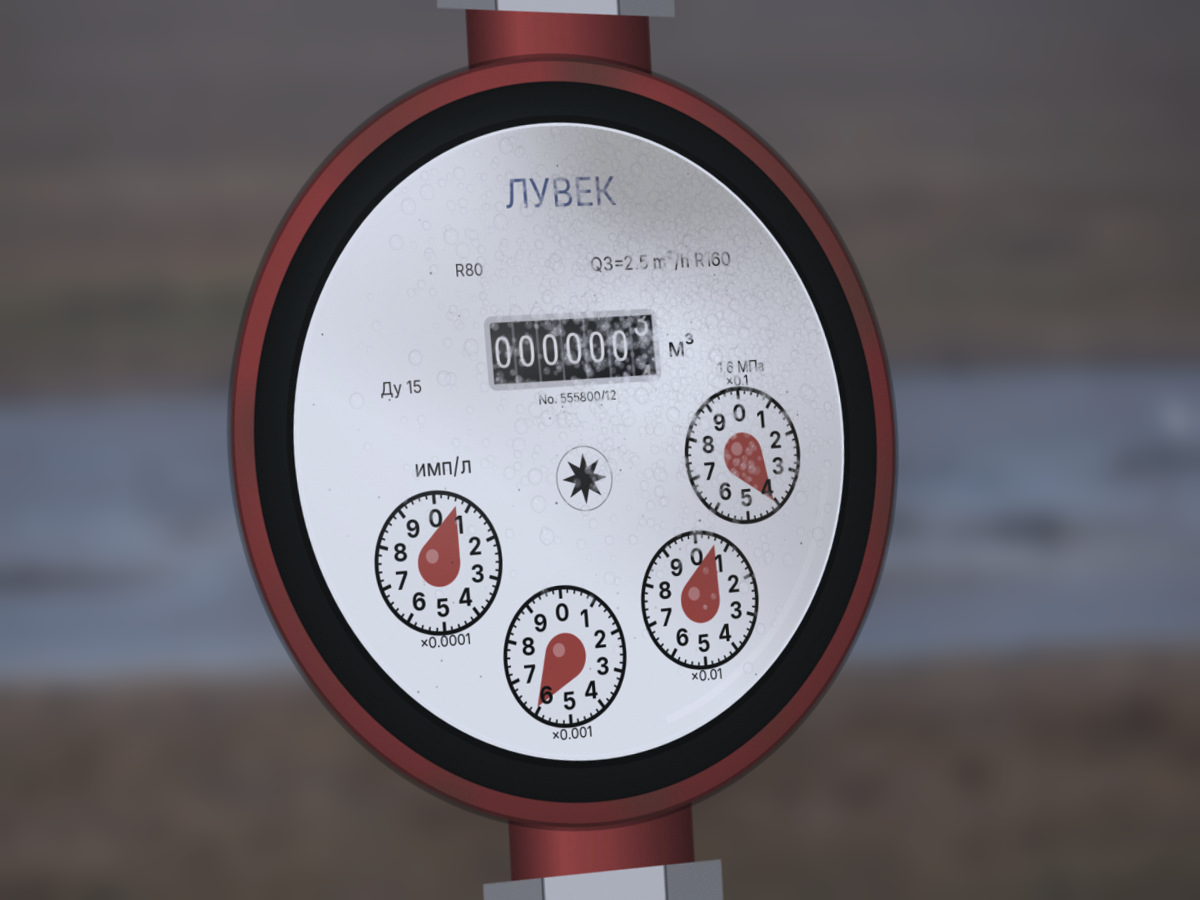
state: 3.4060m³
